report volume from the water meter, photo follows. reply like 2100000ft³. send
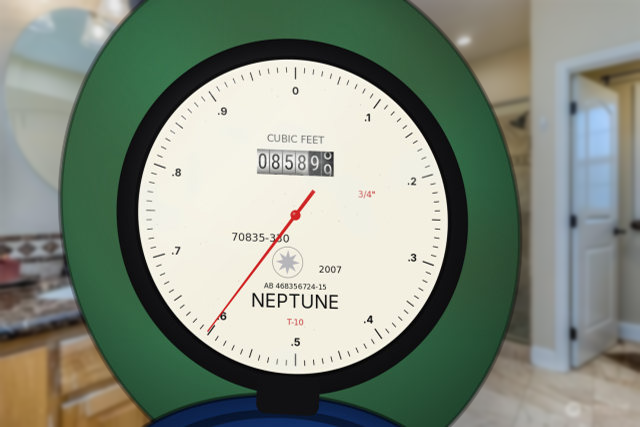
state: 85898.60ft³
